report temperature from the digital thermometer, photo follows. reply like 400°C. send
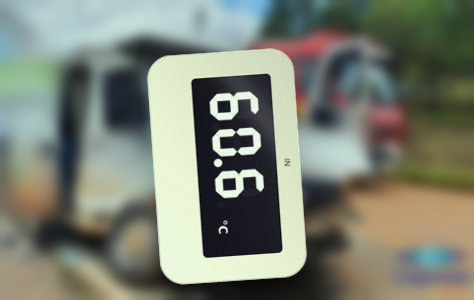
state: 60.6°C
